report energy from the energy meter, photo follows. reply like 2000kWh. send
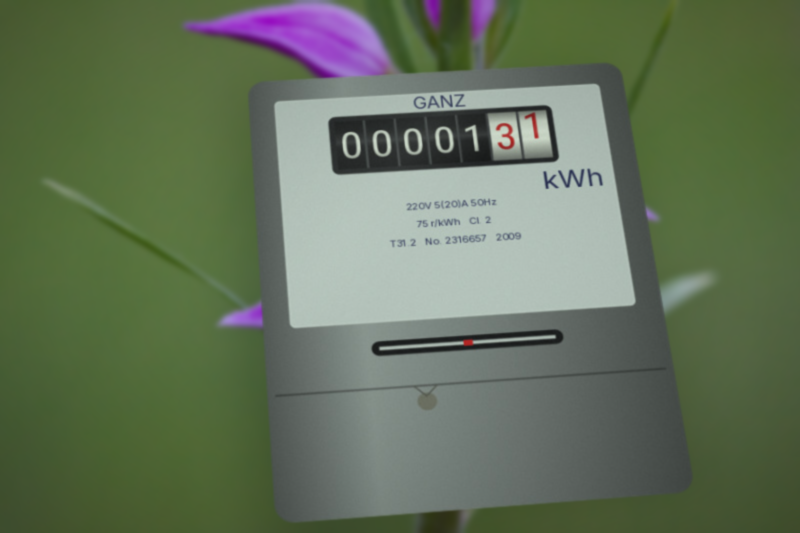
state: 1.31kWh
